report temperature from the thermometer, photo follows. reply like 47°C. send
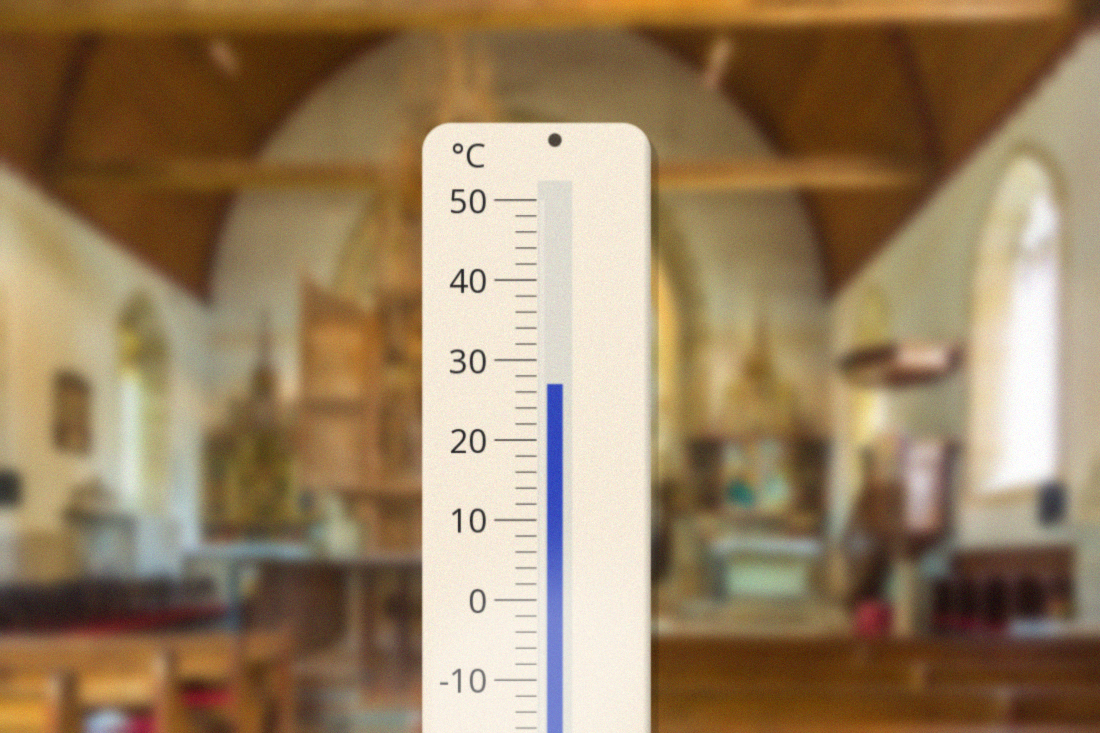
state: 27°C
